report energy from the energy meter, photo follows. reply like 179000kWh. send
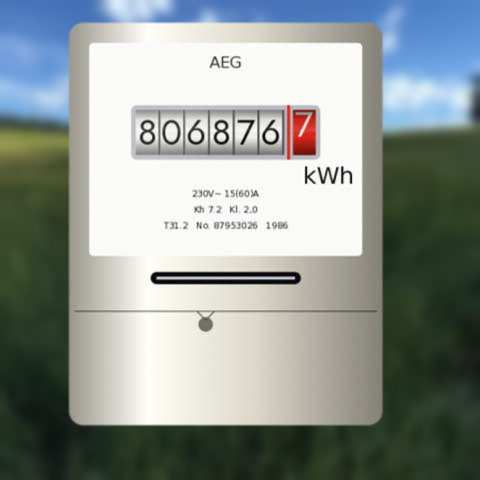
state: 806876.7kWh
